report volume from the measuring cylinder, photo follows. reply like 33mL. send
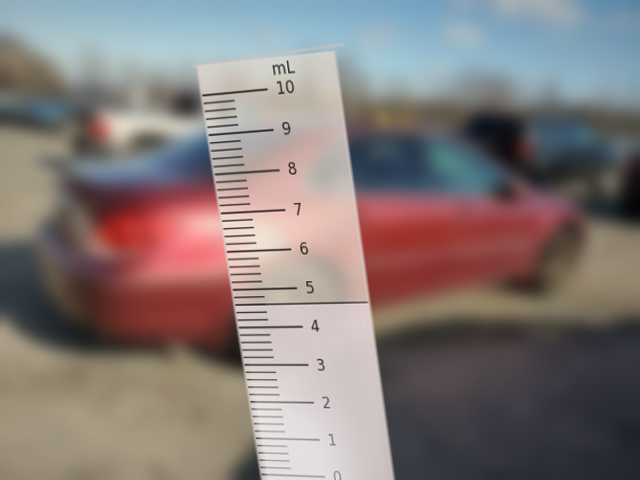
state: 4.6mL
